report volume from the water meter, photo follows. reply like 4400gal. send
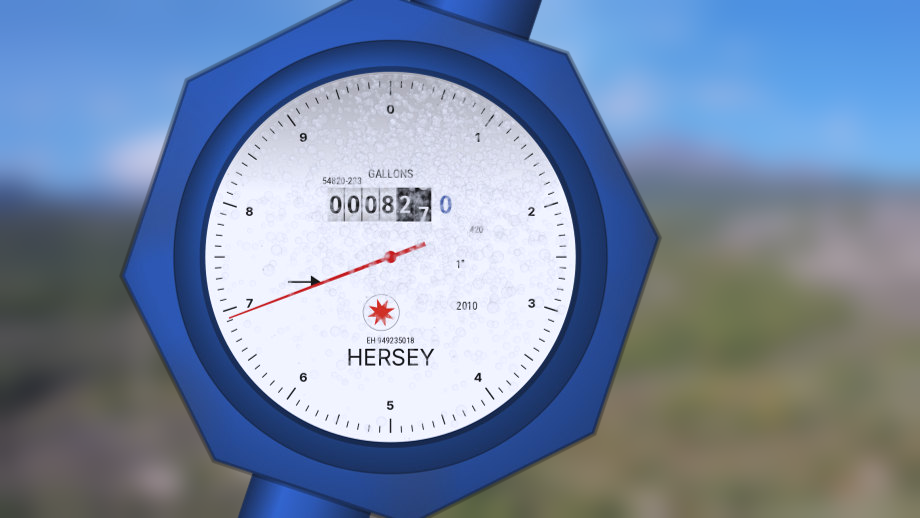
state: 8266.9gal
